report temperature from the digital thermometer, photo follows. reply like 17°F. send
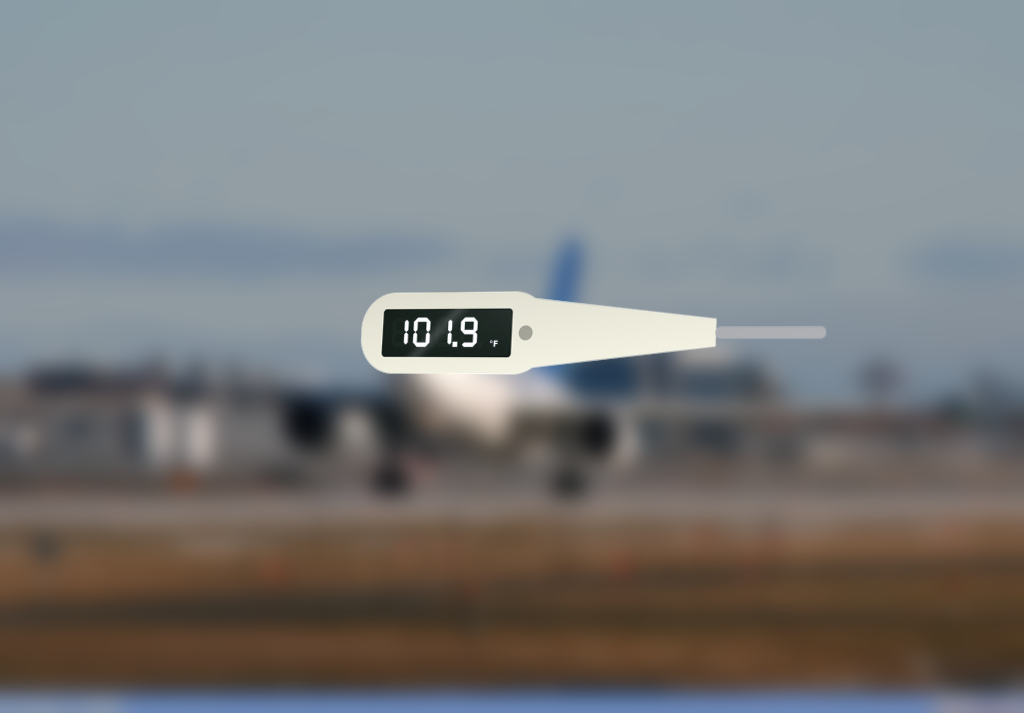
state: 101.9°F
